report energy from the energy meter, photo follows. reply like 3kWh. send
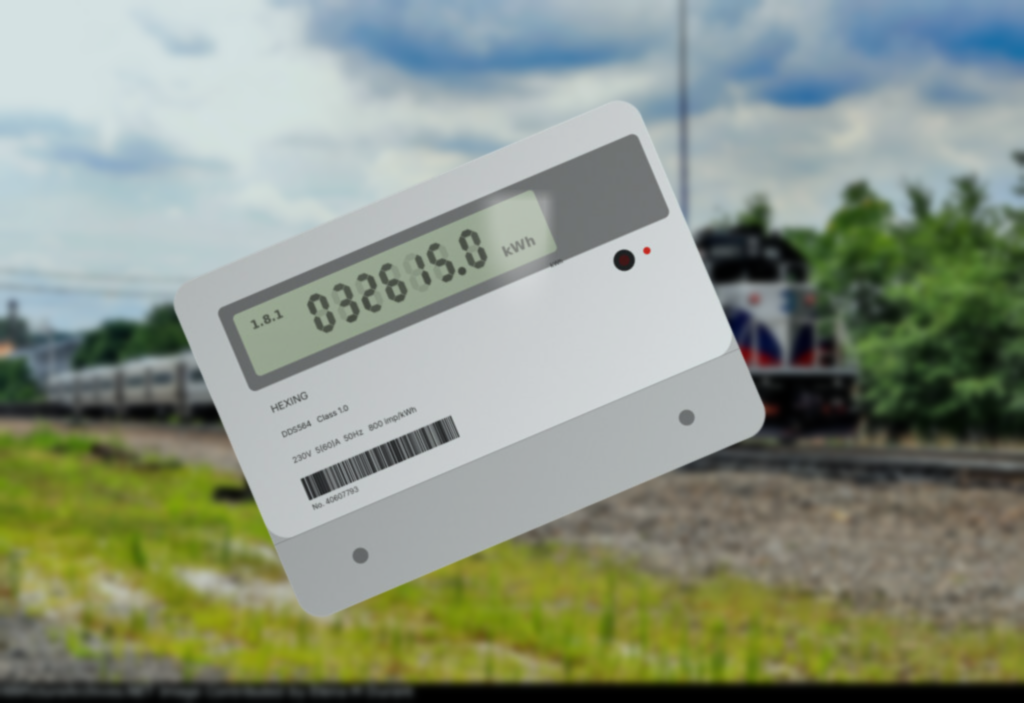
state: 32615.0kWh
